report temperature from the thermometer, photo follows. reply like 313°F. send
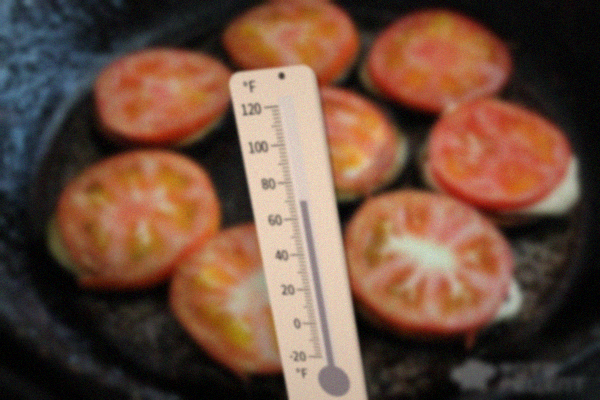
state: 70°F
